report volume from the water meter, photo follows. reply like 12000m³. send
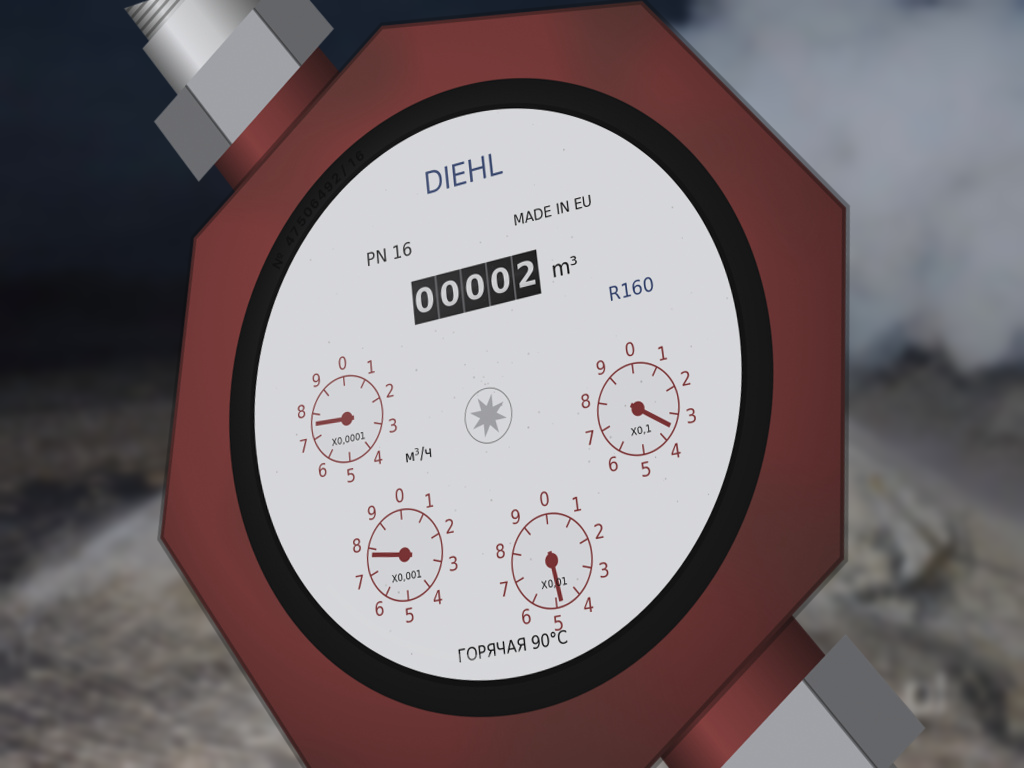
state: 2.3477m³
